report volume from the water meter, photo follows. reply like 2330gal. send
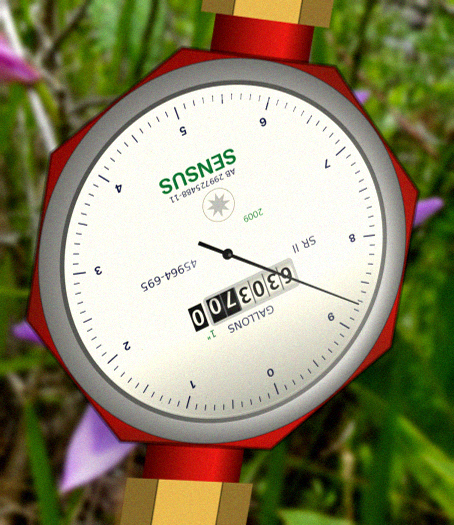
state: 6303698.7gal
